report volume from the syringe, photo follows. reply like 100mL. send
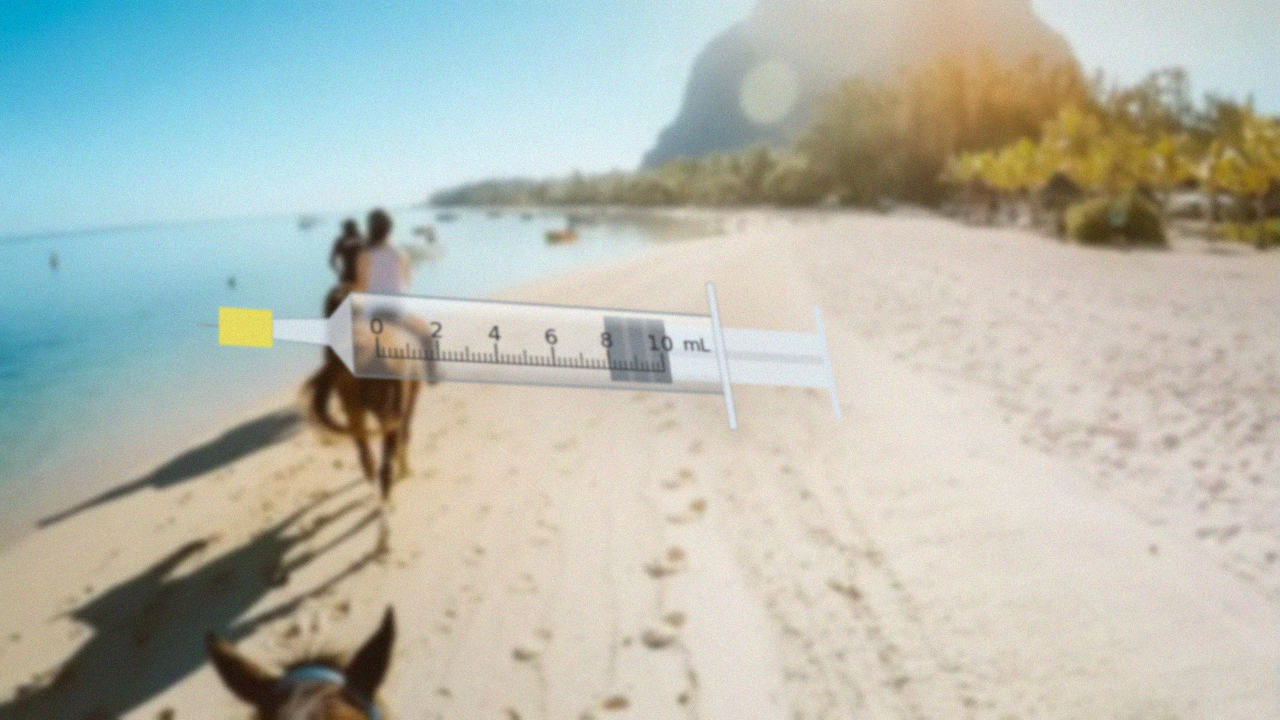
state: 8mL
